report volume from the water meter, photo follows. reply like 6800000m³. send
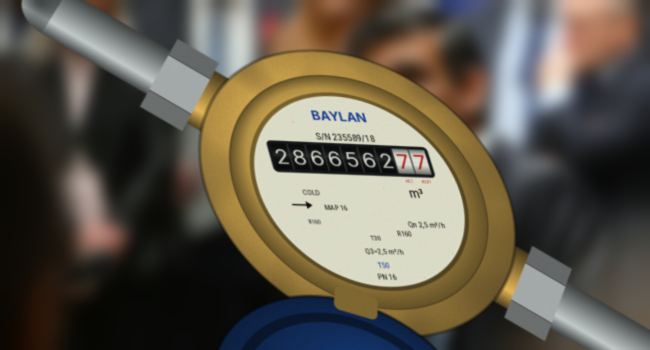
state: 2866562.77m³
